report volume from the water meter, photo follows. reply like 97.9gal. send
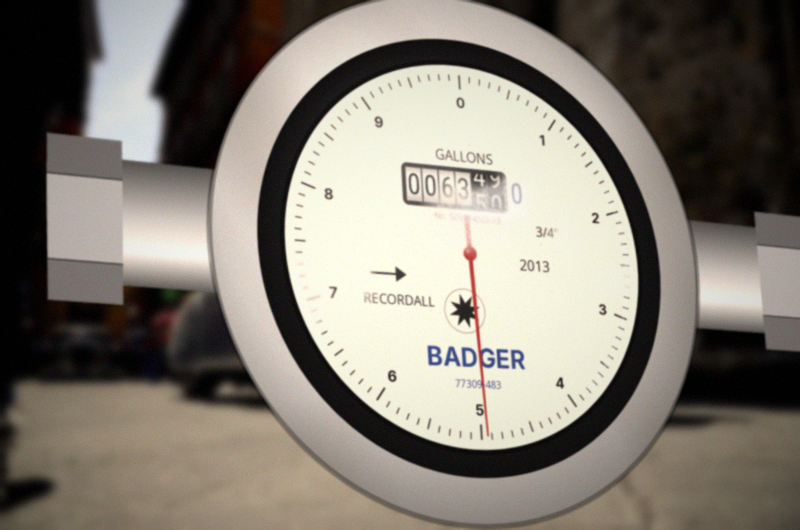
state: 63494.9gal
